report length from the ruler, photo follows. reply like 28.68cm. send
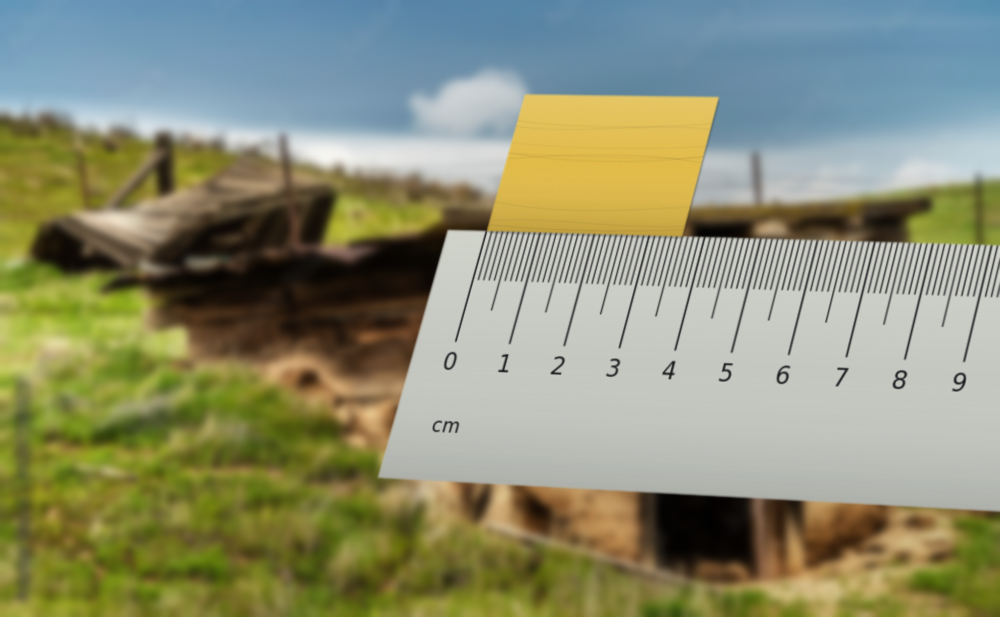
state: 3.6cm
